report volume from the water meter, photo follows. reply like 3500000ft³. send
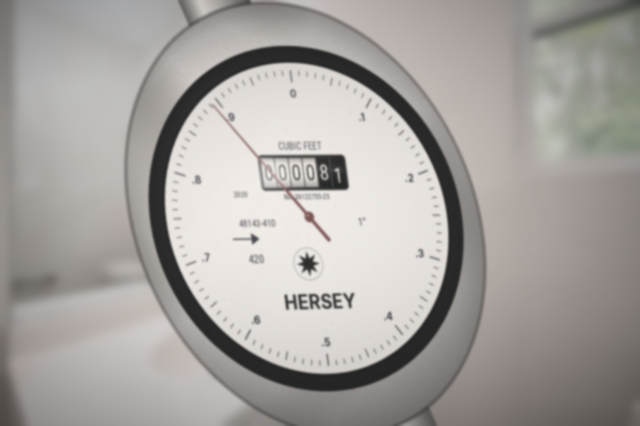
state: 80.89ft³
